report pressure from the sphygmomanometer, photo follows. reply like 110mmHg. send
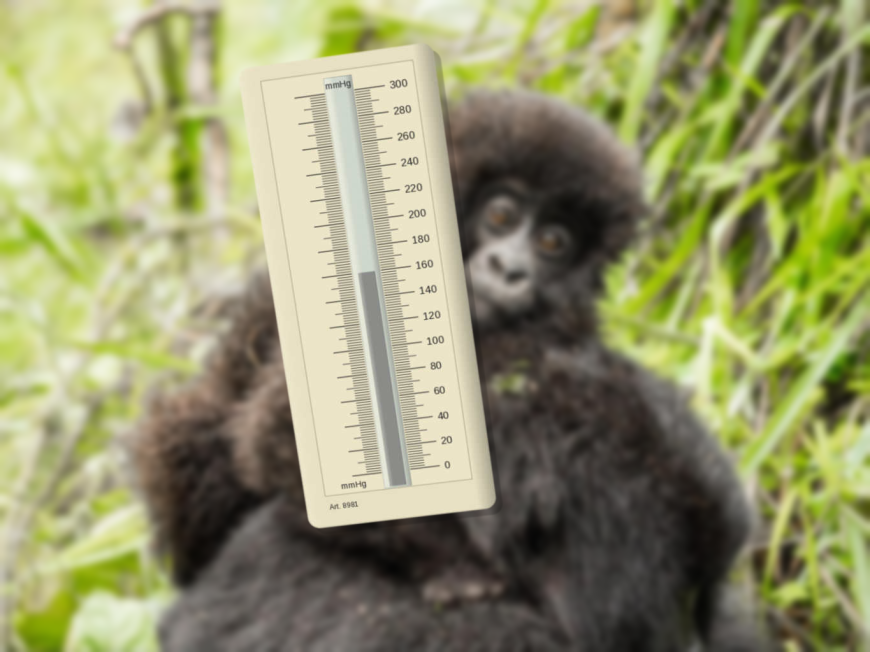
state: 160mmHg
